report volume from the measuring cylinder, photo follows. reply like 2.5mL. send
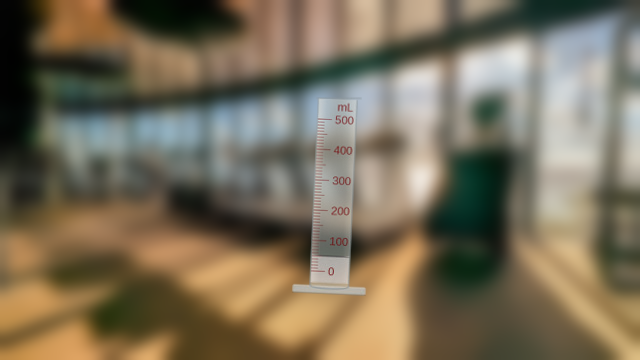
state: 50mL
